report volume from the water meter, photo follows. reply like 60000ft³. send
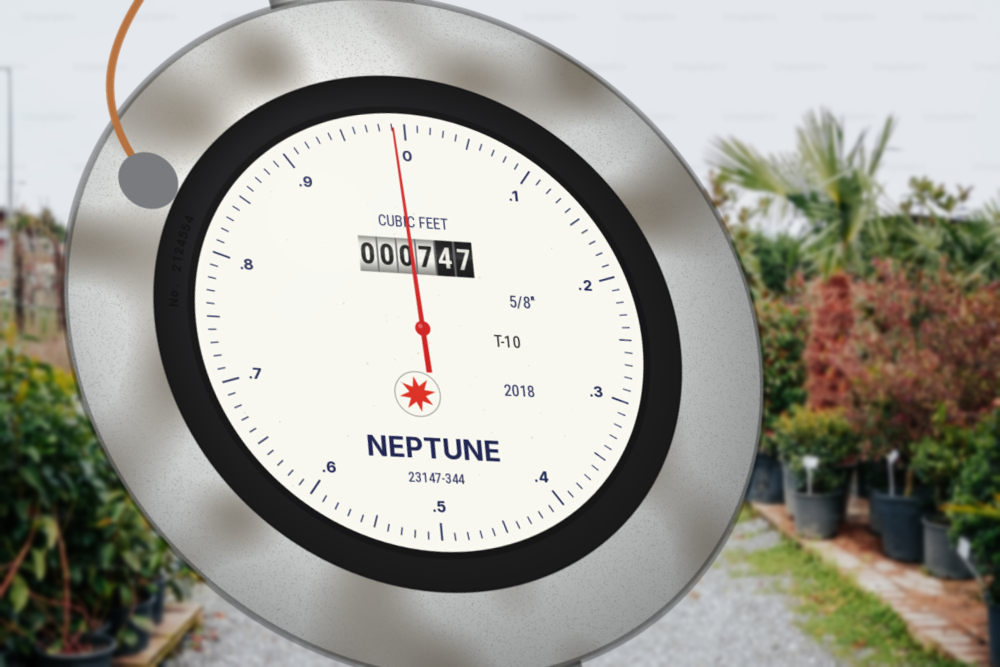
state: 746.99ft³
